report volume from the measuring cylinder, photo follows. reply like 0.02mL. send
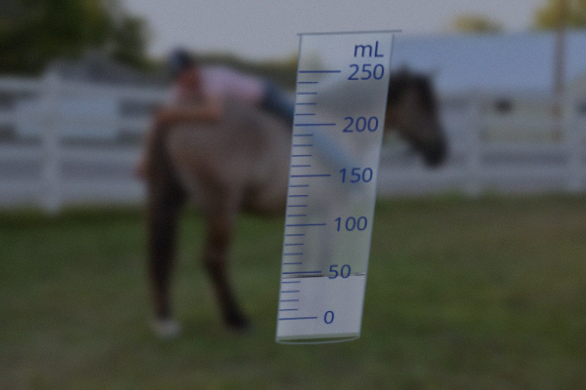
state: 45mL
